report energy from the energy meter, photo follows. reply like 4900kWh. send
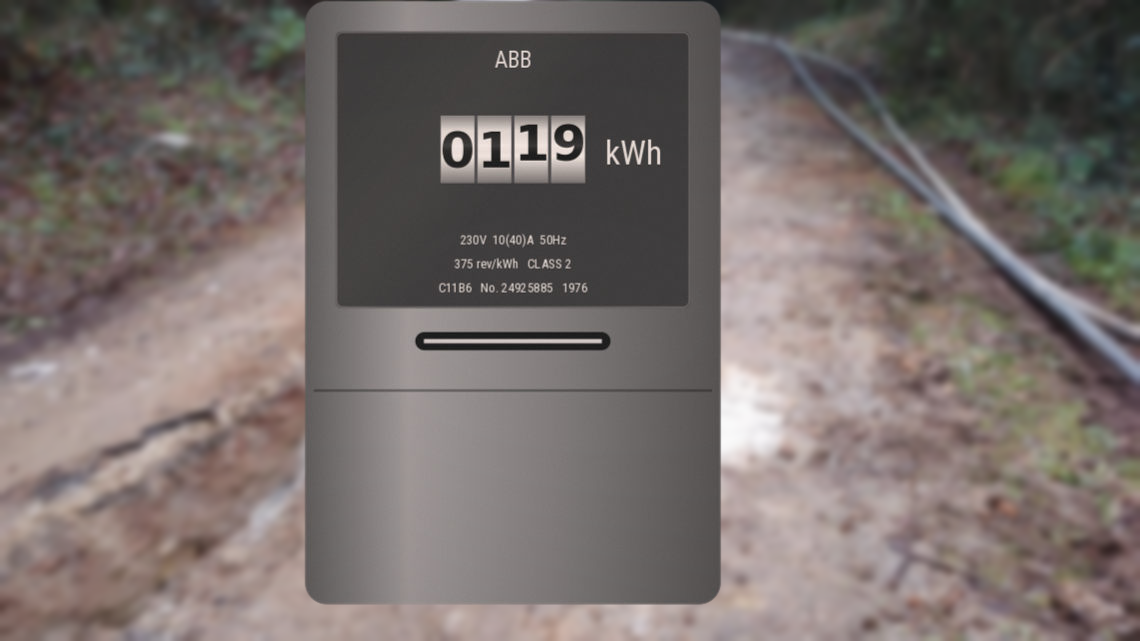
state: 119kWh
